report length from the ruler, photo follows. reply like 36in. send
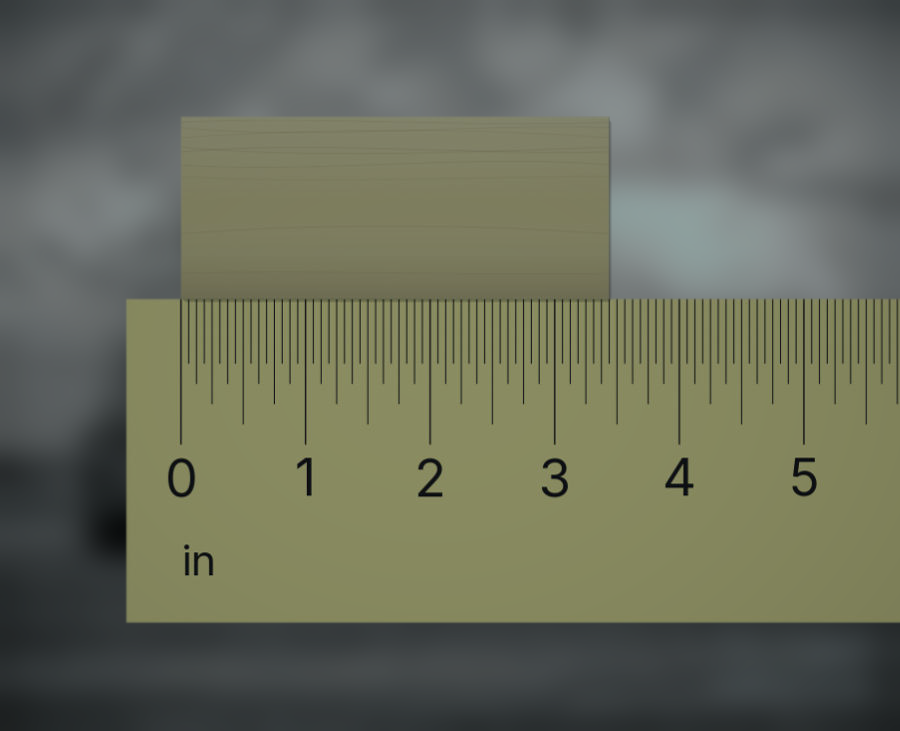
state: 3.4375in
